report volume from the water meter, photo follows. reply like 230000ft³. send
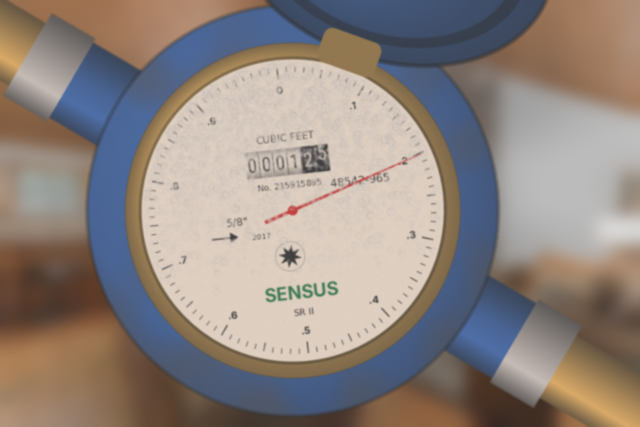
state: 125.20ft³
